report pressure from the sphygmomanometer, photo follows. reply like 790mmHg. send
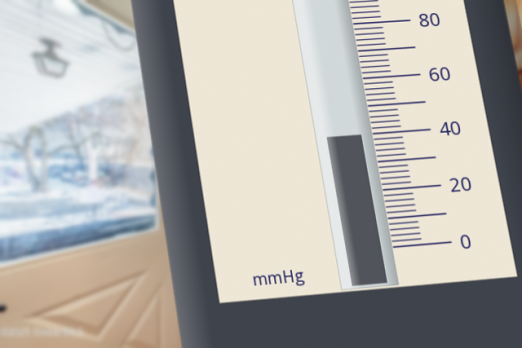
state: 40mmHg
